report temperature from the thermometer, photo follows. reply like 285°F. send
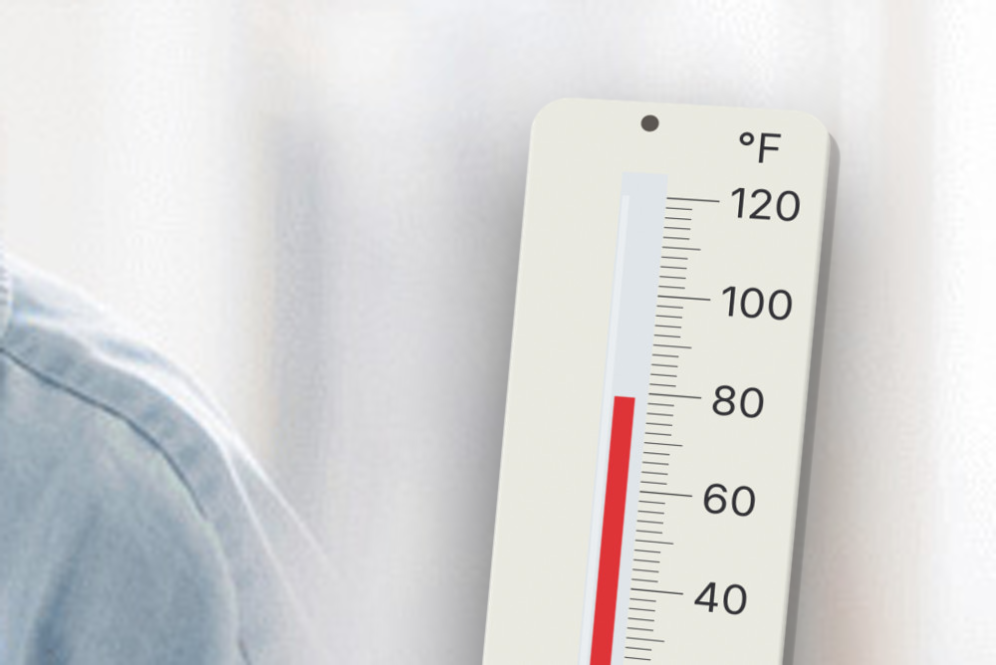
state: 79°F
